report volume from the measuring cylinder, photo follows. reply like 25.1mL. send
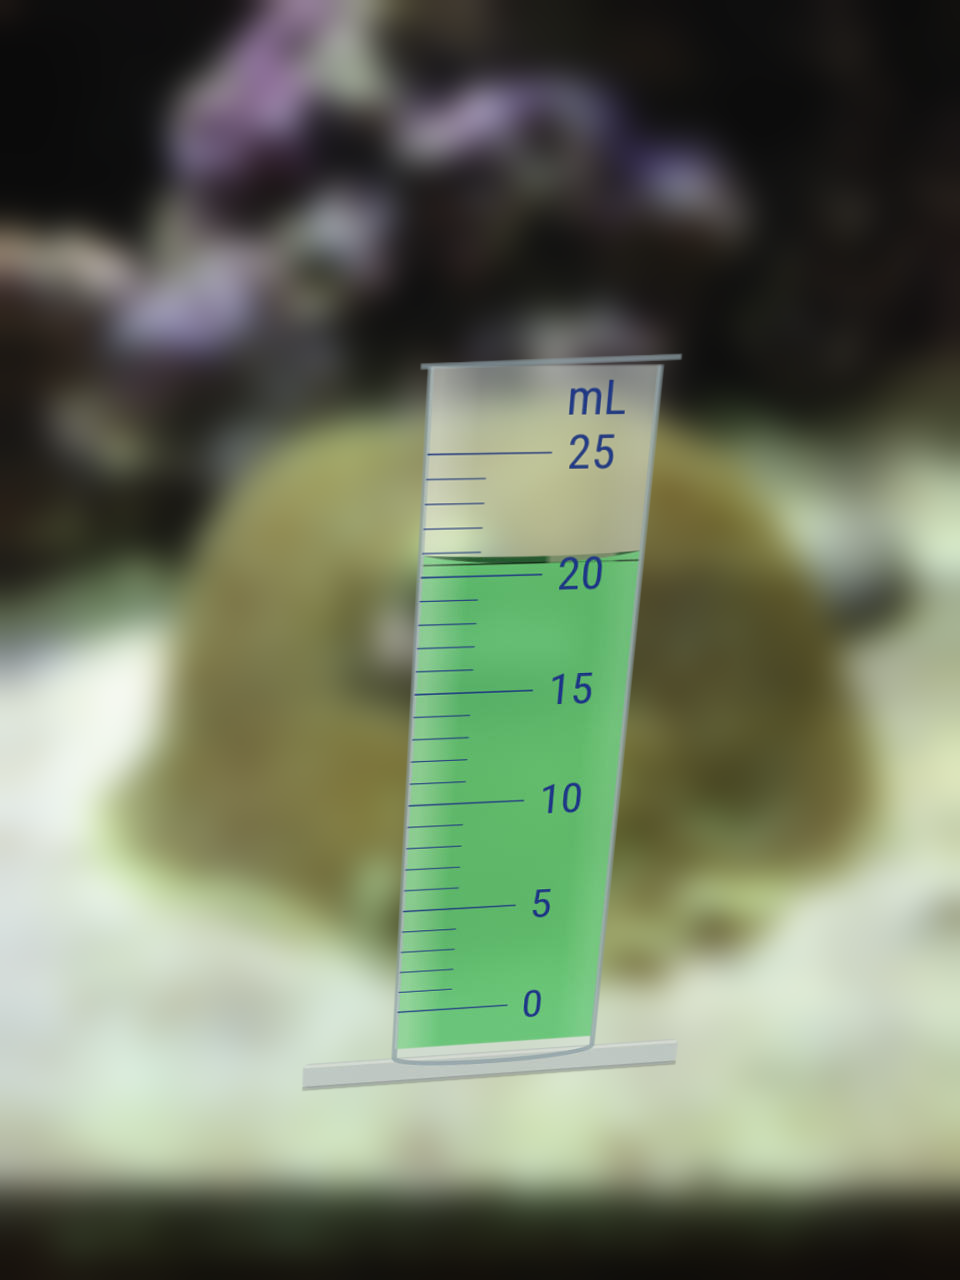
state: 20.5mL
